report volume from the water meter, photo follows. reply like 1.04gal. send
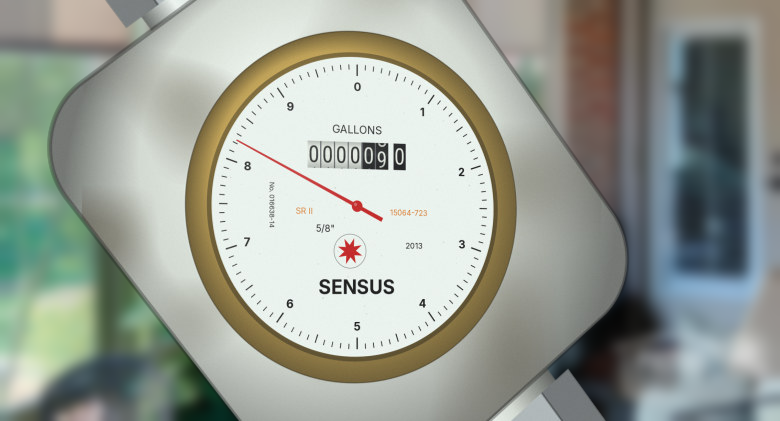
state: 88.2gal
